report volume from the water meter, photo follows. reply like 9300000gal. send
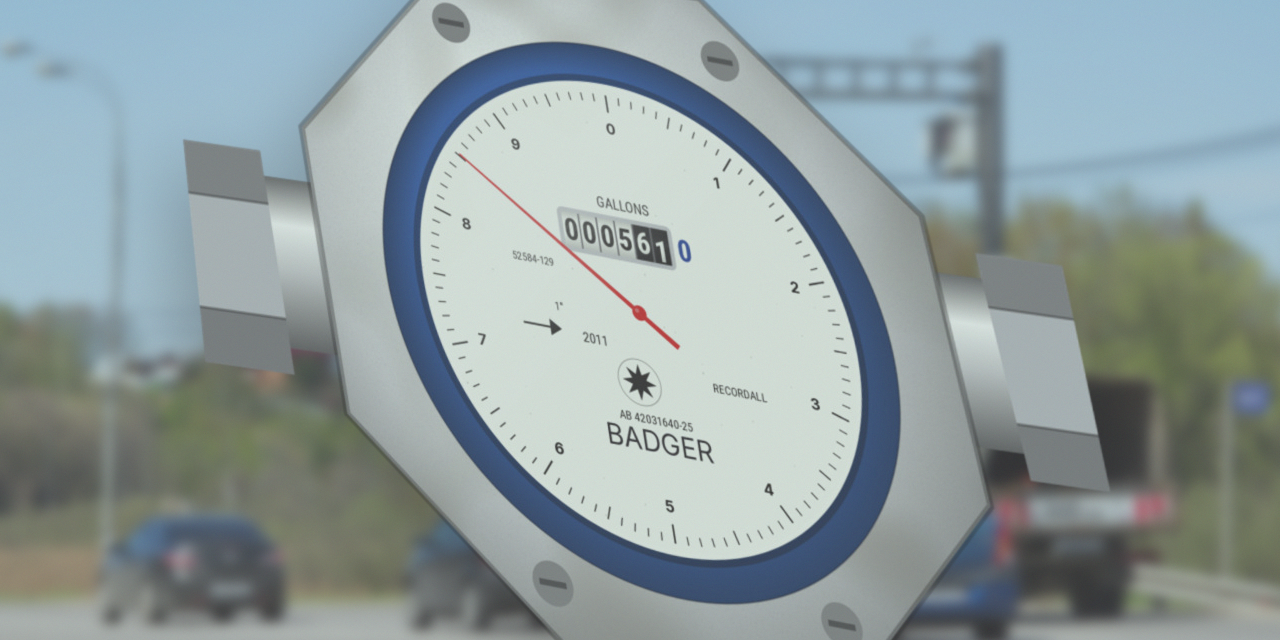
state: 5608.5gal
